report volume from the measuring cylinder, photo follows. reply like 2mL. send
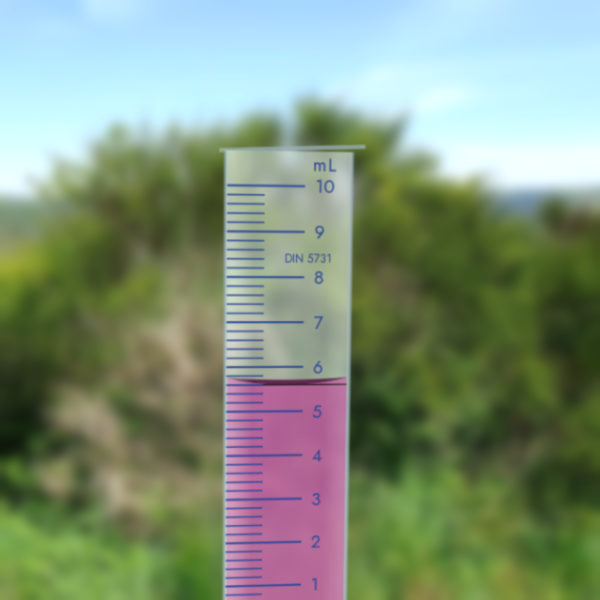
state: 5.6mL
